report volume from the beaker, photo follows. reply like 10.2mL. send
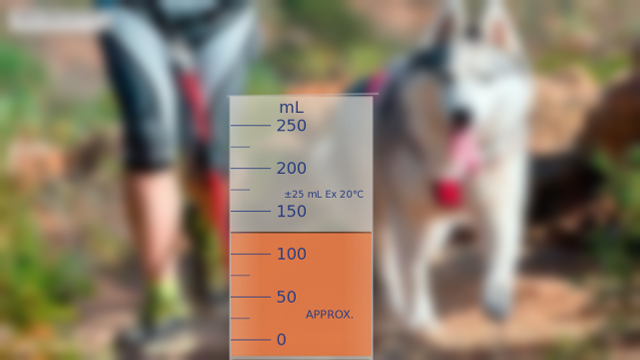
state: 125mL
